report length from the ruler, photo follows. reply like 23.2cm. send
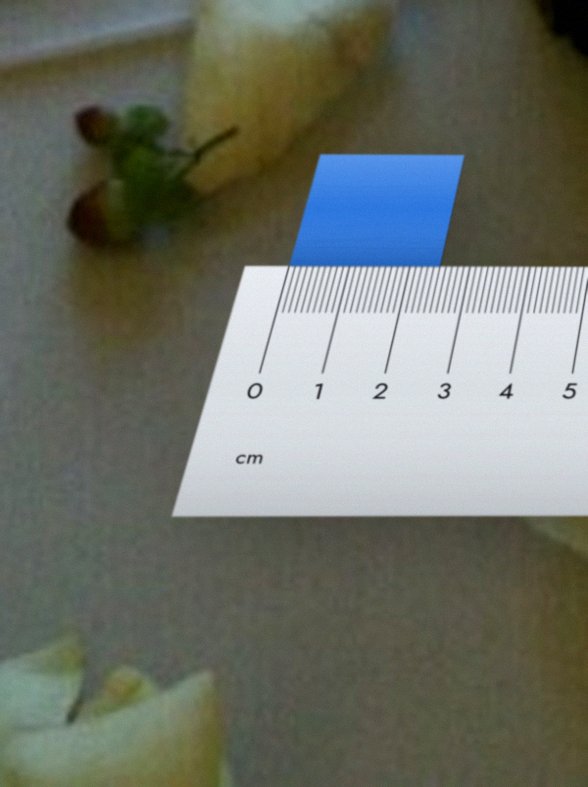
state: 2.5cm
